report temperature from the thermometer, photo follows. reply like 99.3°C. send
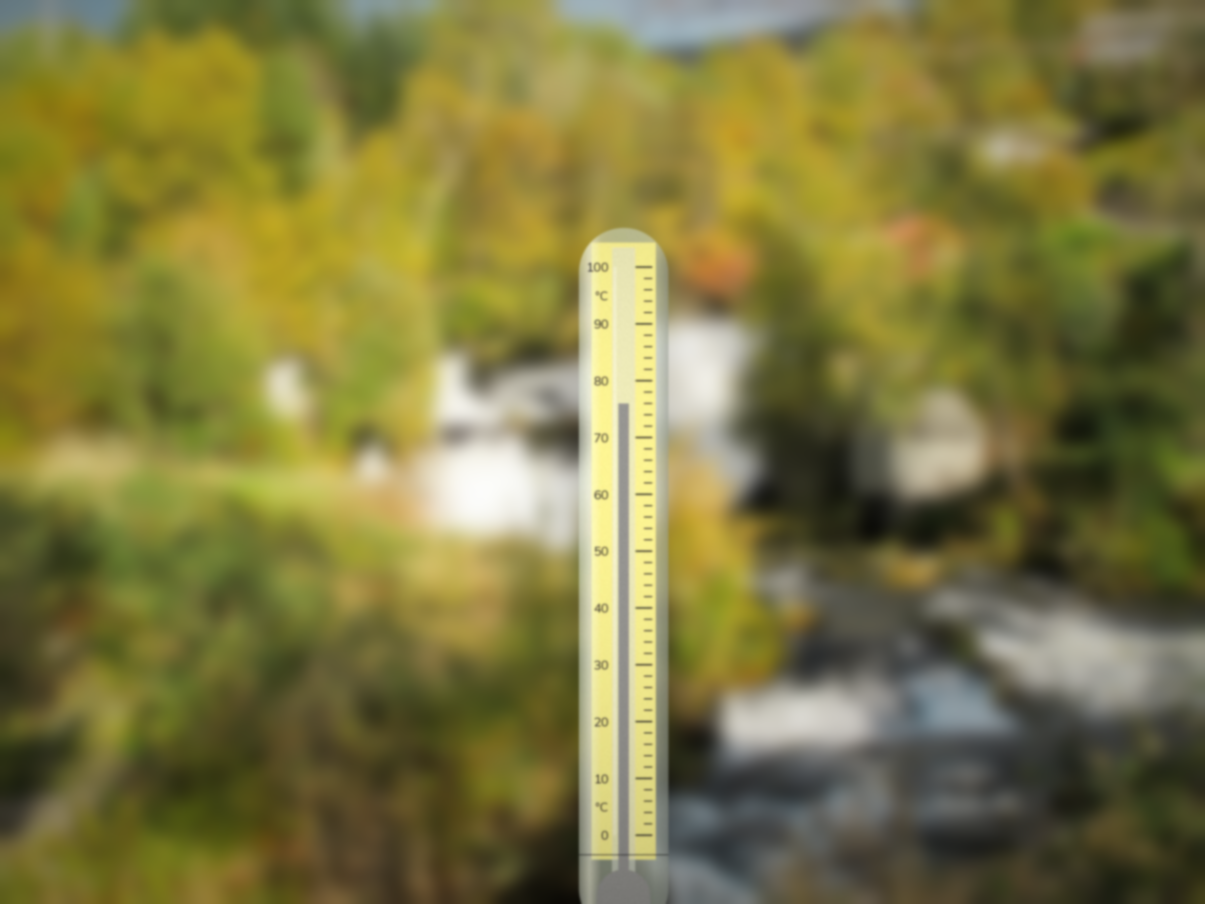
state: 76°C
